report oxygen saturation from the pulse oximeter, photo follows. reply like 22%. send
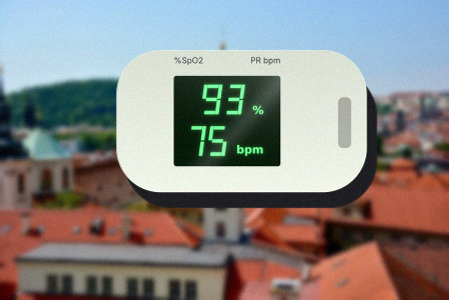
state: 93%
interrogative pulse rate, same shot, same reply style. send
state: 75bpm
